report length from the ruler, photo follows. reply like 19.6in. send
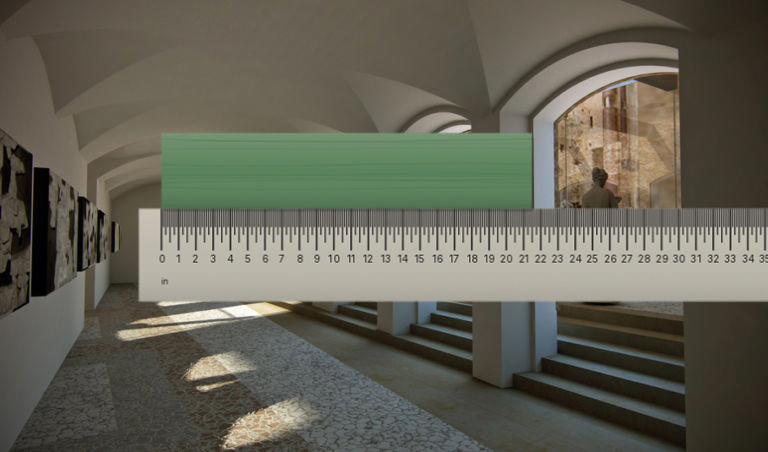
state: 21.5in
